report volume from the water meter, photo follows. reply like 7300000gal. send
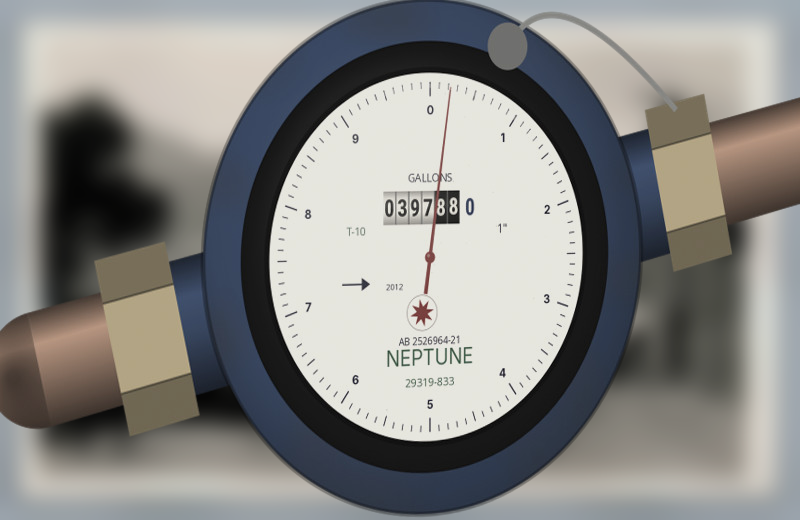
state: 397880.2gal
